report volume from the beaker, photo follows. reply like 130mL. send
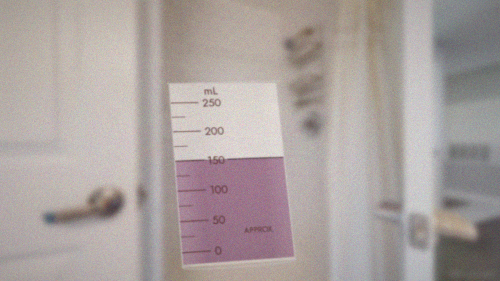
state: 150mL
